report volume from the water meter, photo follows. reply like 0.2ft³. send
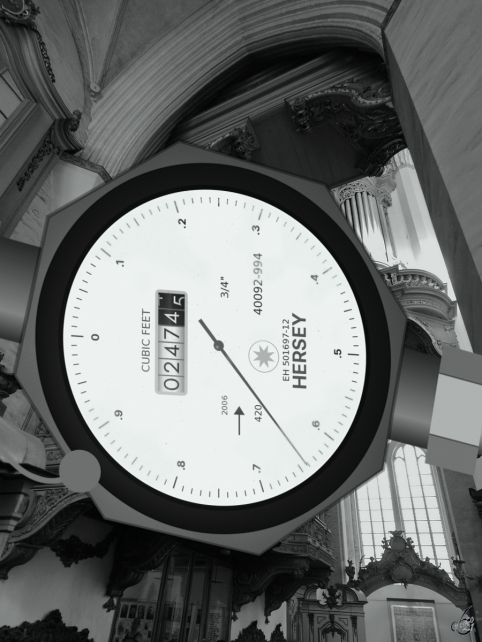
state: 24744.64ft³
